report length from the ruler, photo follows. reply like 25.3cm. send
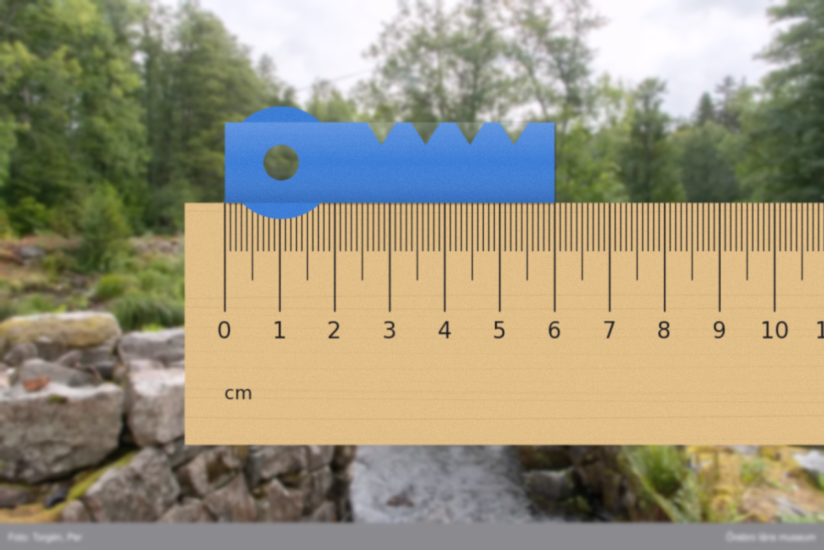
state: 6cm
